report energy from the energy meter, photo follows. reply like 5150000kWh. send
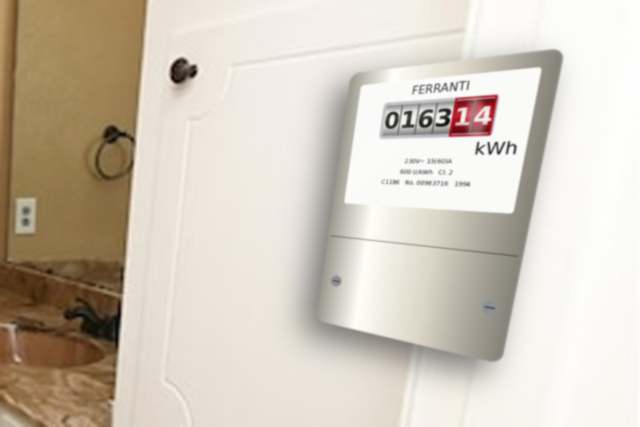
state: 163.14kWh
